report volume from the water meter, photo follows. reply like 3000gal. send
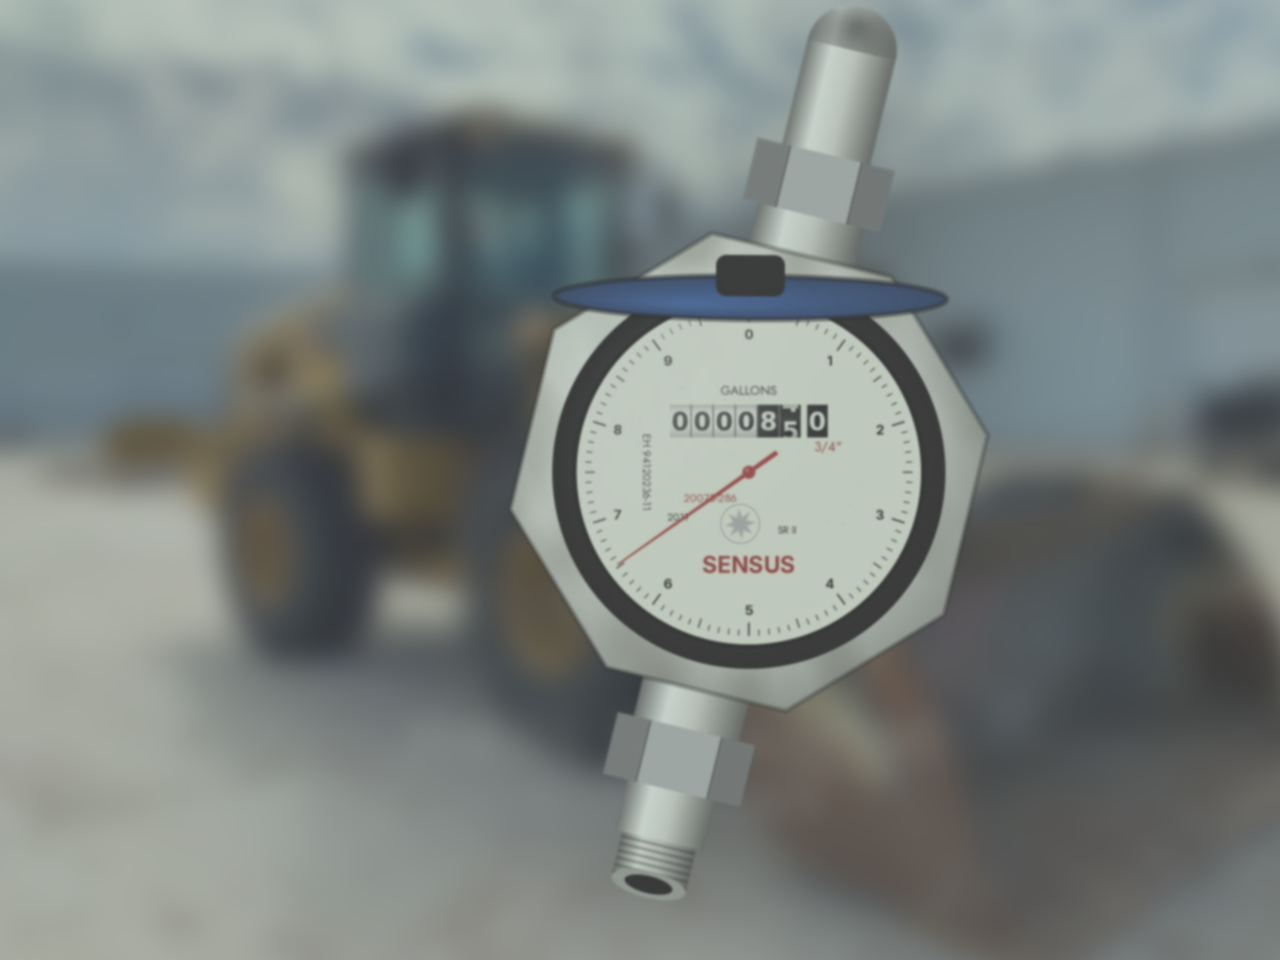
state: 846.5gal
